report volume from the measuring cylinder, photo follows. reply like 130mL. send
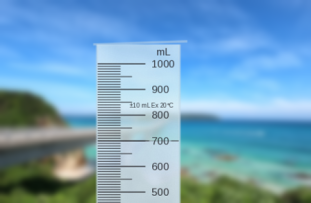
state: 700mL
